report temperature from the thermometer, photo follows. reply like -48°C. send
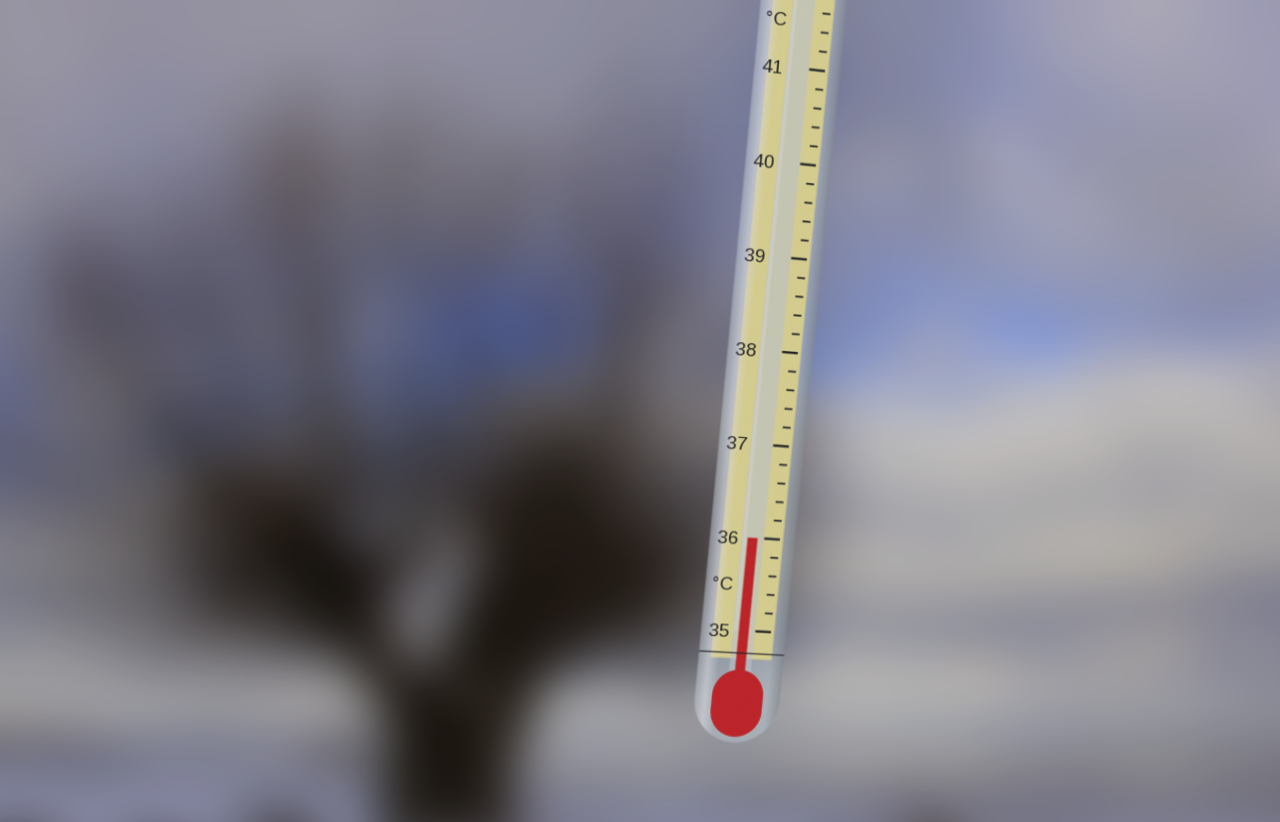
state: 36°C
